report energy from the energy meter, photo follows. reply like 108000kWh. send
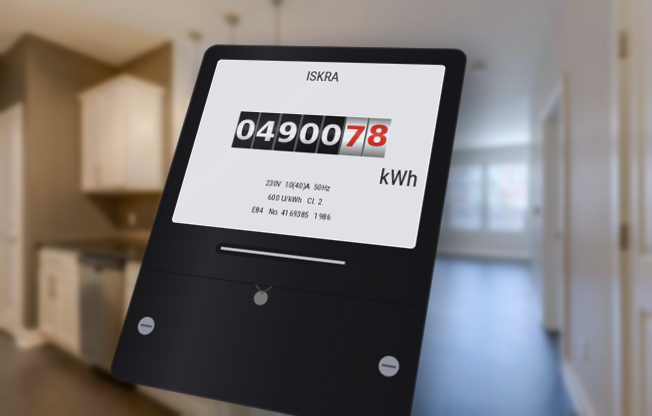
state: 4900.78kWh
